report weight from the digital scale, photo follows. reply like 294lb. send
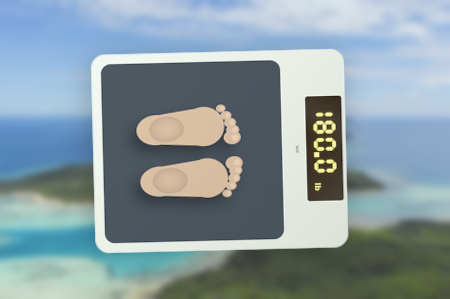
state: 180.0lb
